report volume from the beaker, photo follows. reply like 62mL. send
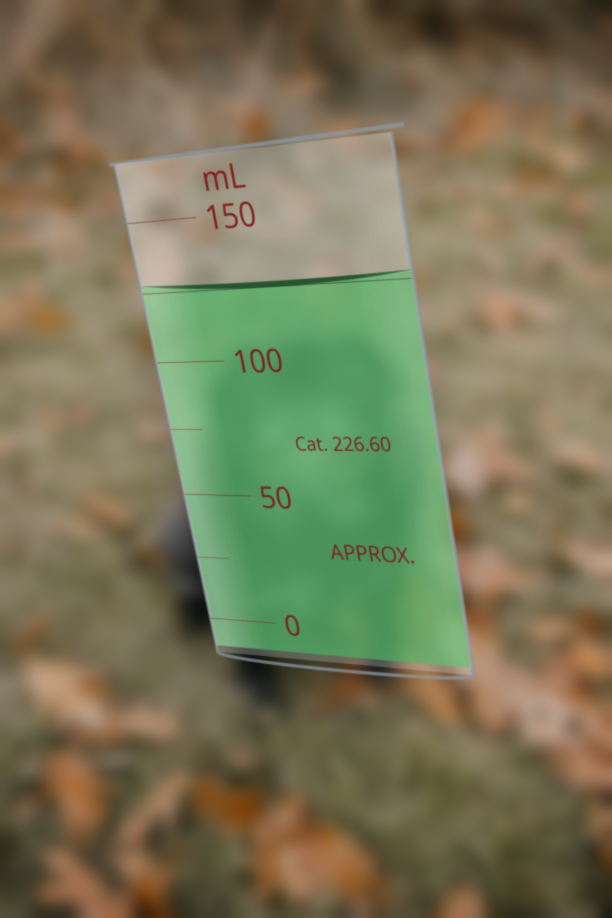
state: 125mL
